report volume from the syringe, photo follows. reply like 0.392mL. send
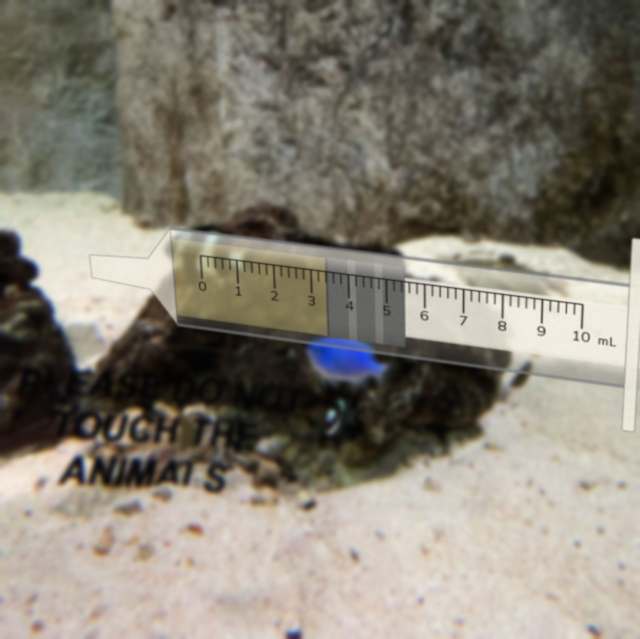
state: 3.4mL
